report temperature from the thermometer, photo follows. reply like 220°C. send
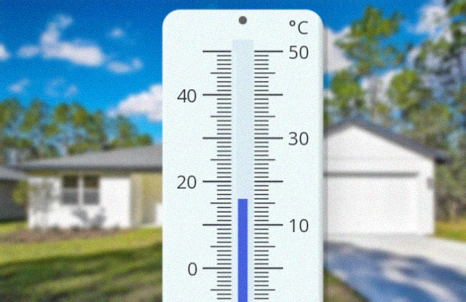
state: 16°C
